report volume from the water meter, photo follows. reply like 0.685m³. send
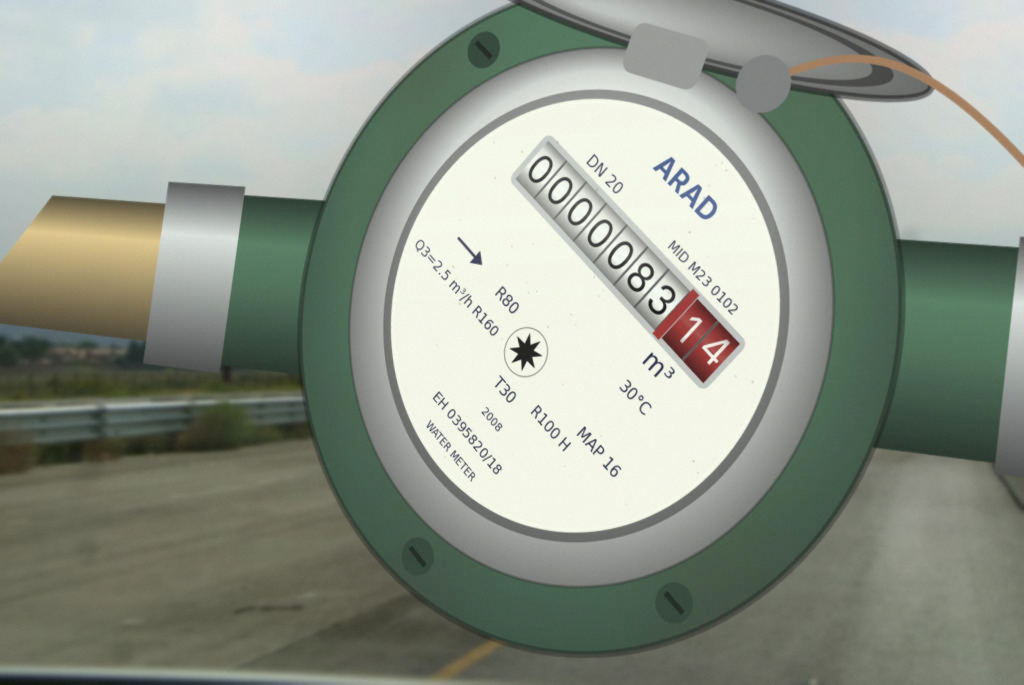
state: 83.14m³
